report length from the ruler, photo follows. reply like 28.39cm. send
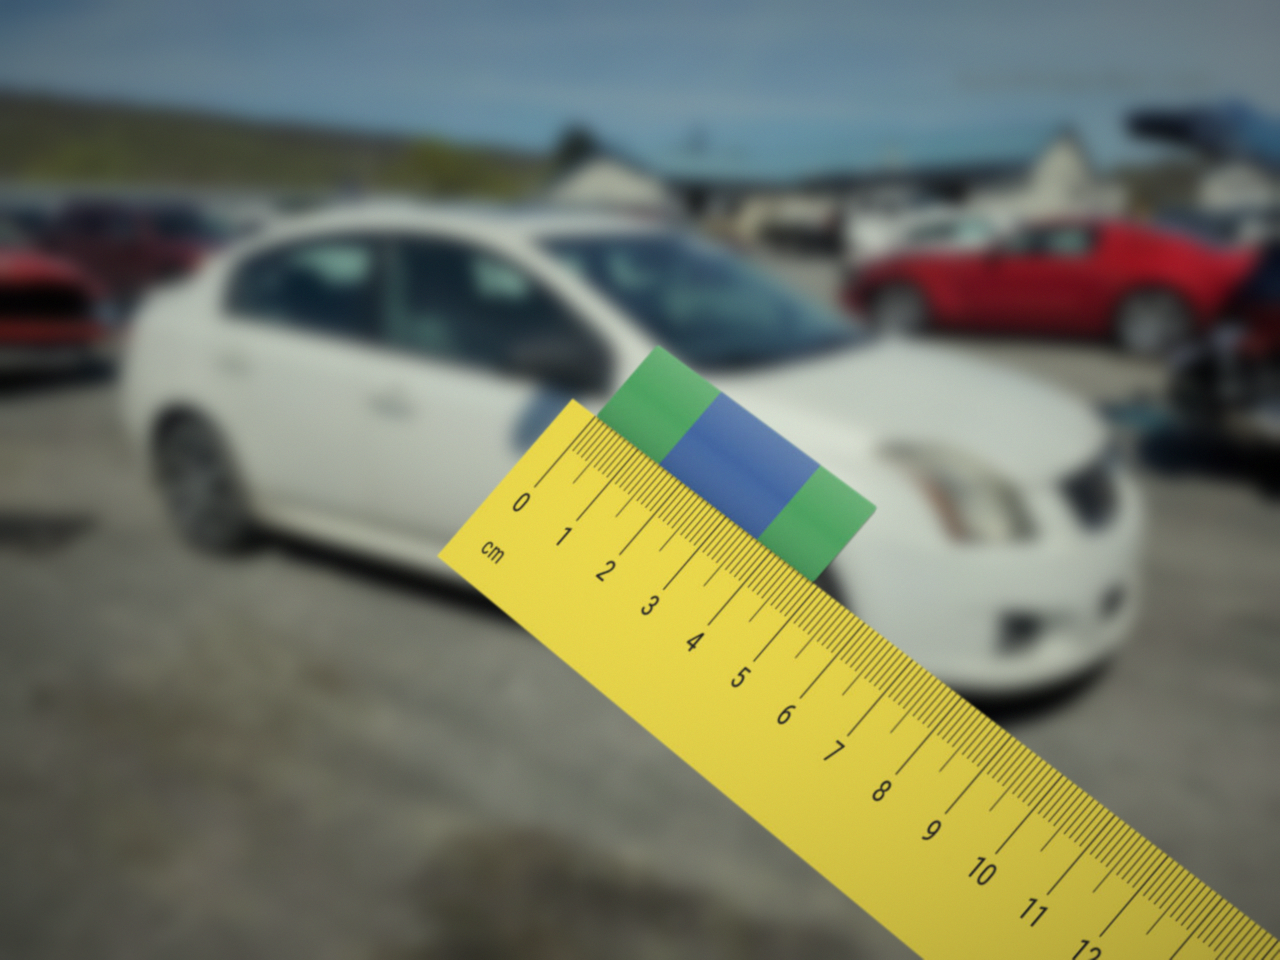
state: 4.9cm
